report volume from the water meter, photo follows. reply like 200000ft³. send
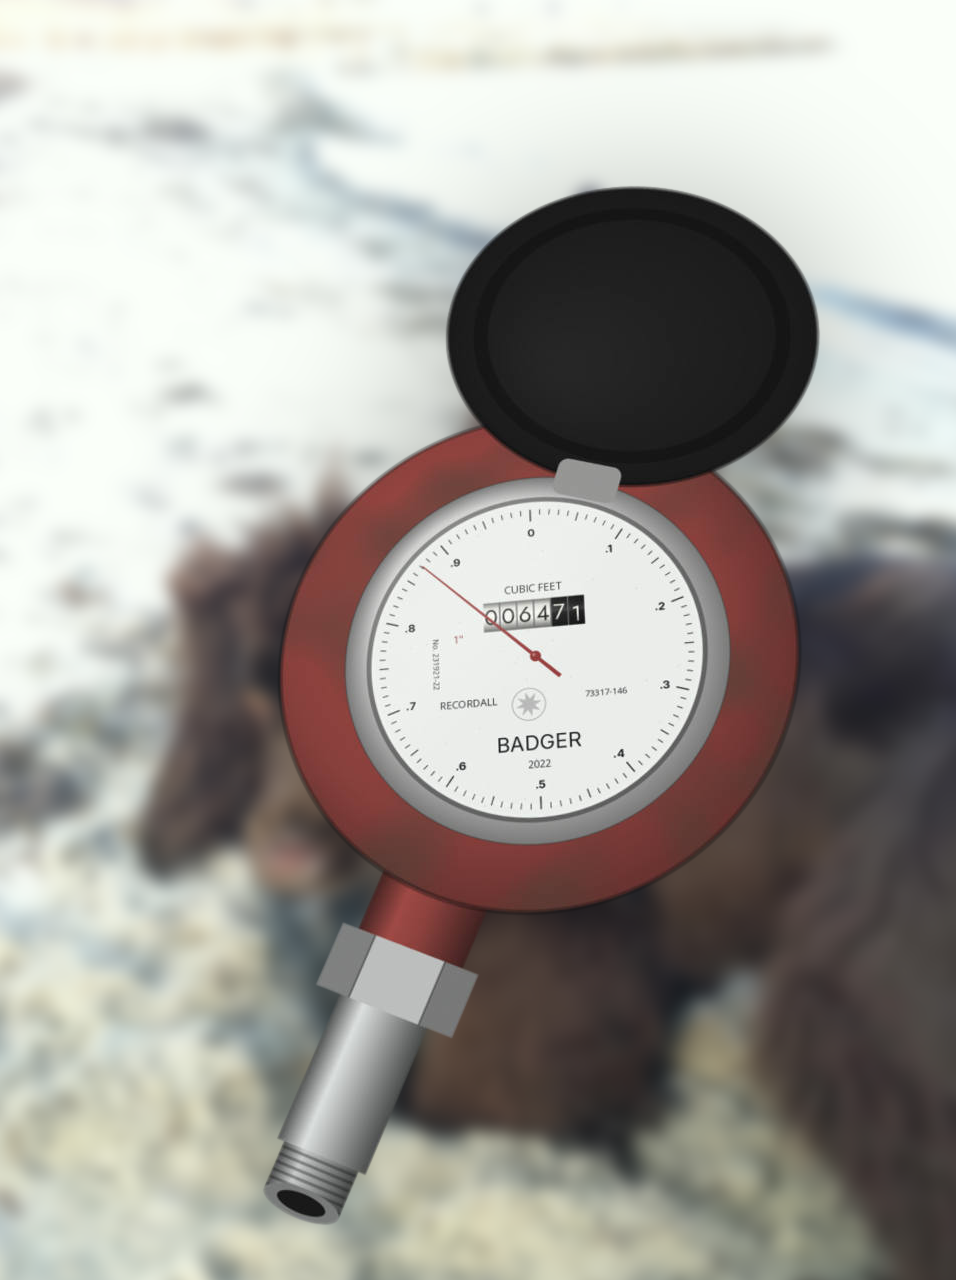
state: 6470.87ft³
